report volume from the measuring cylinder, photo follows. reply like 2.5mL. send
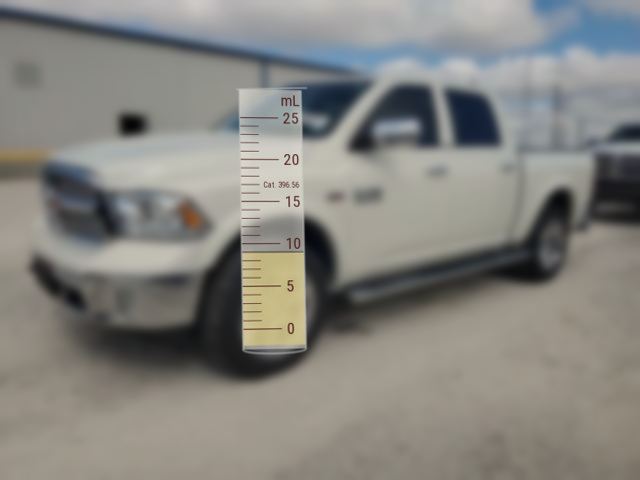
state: 9mL
